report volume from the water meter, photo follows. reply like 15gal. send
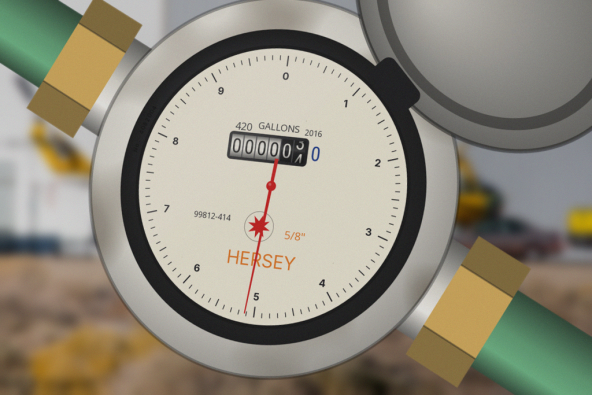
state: 35.1gal
